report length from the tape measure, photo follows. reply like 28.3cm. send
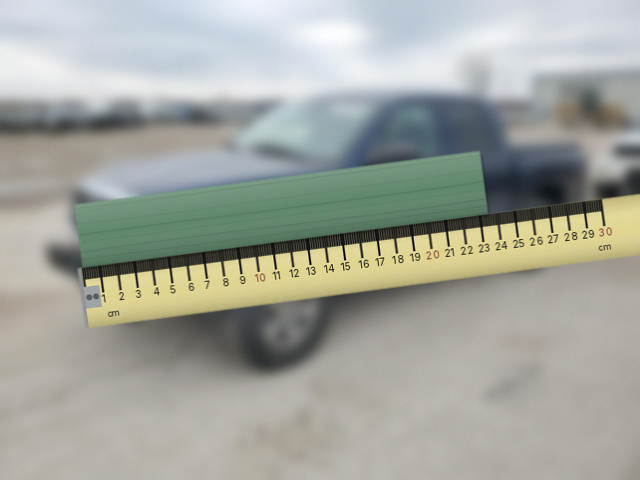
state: 23.5cm
